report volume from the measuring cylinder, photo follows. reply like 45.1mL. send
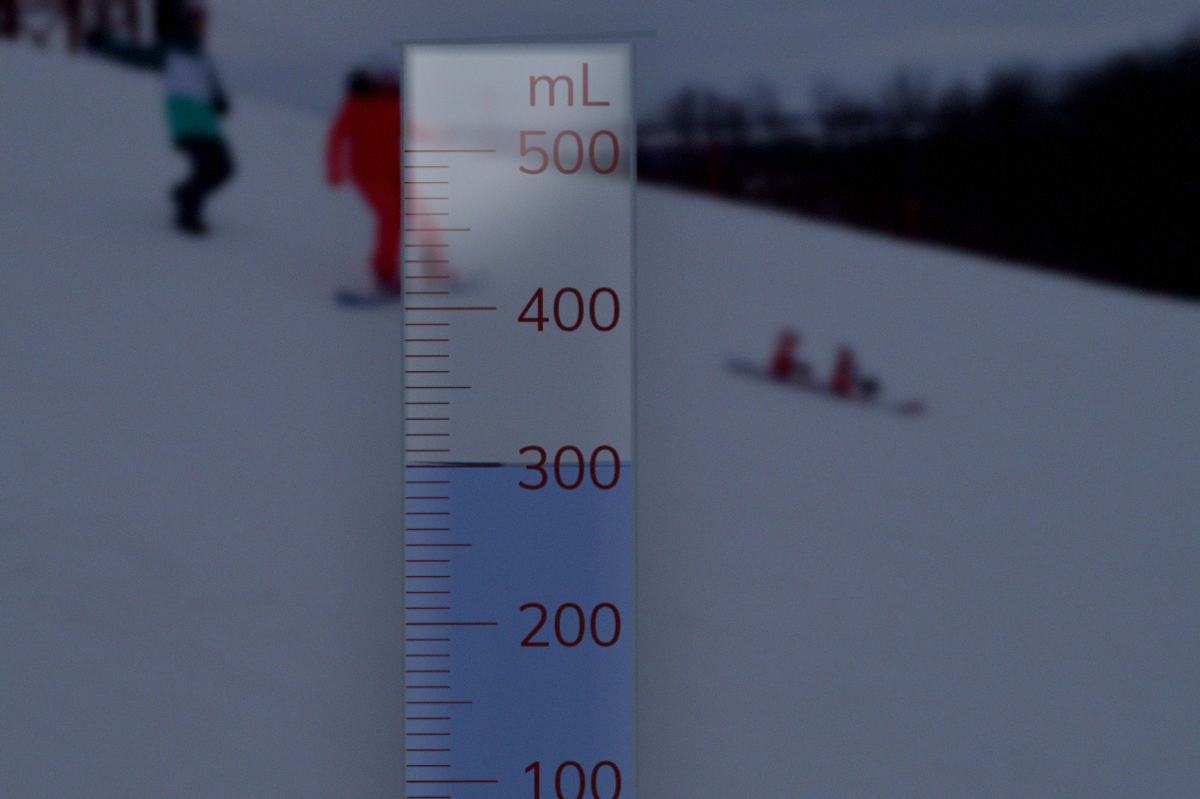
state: 300mL
